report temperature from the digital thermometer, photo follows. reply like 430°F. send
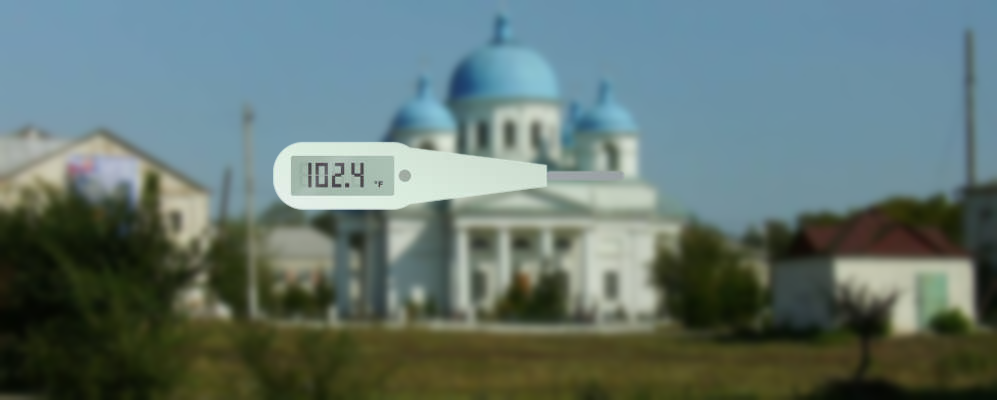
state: 102.4°F
